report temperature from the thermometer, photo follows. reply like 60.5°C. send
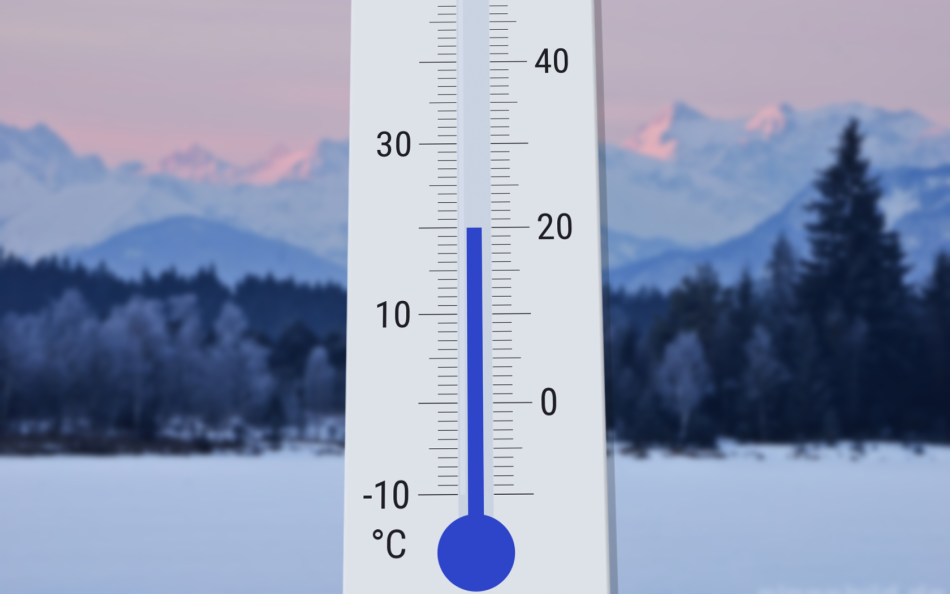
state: 20°C
